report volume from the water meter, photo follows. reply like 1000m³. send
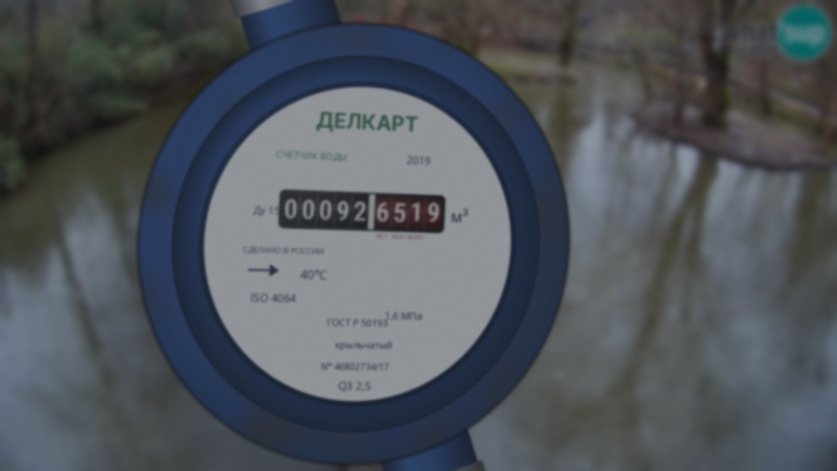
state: 92.6519m³
